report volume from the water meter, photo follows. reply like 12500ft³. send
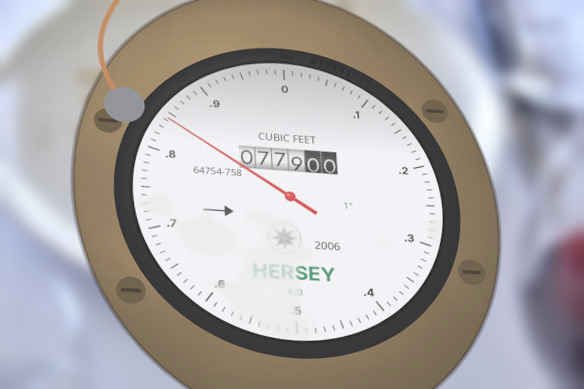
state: 77899.84ft³
